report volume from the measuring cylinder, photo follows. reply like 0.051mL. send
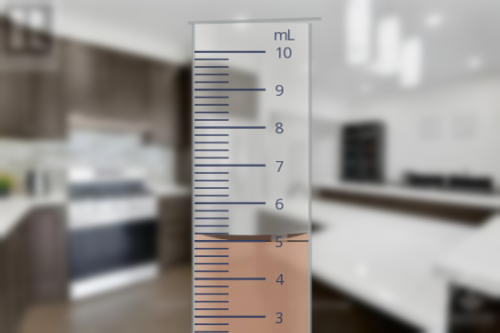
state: 5mL
